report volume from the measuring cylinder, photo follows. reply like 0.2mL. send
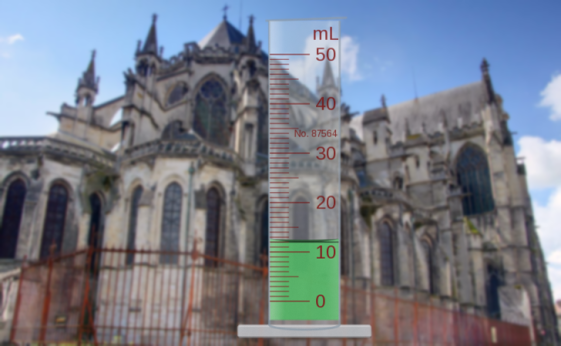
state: 12mL
